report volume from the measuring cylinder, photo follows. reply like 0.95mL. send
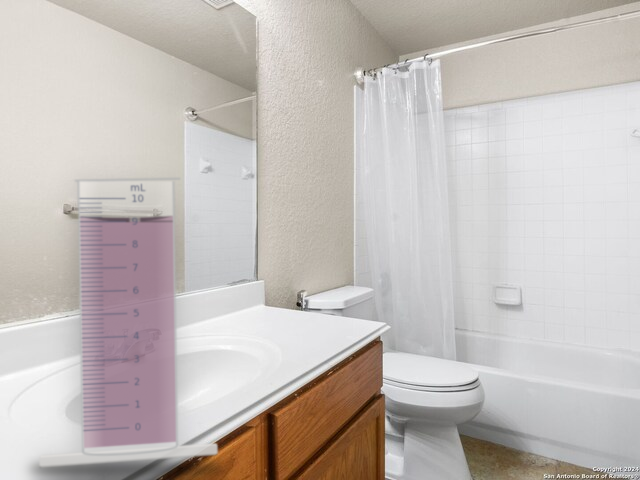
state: 9mL
